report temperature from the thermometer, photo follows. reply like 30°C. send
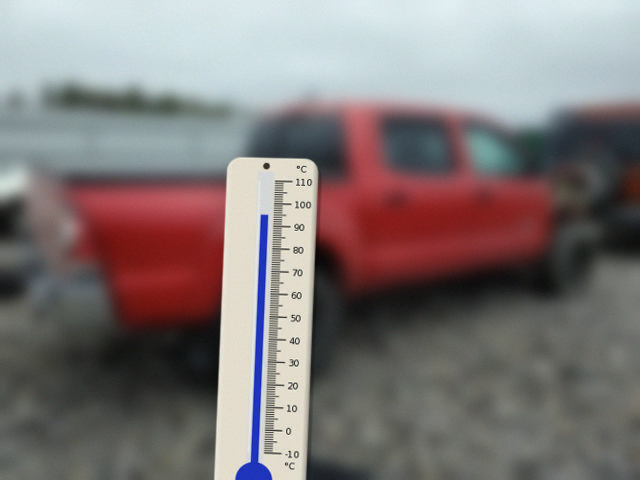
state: 95°C
